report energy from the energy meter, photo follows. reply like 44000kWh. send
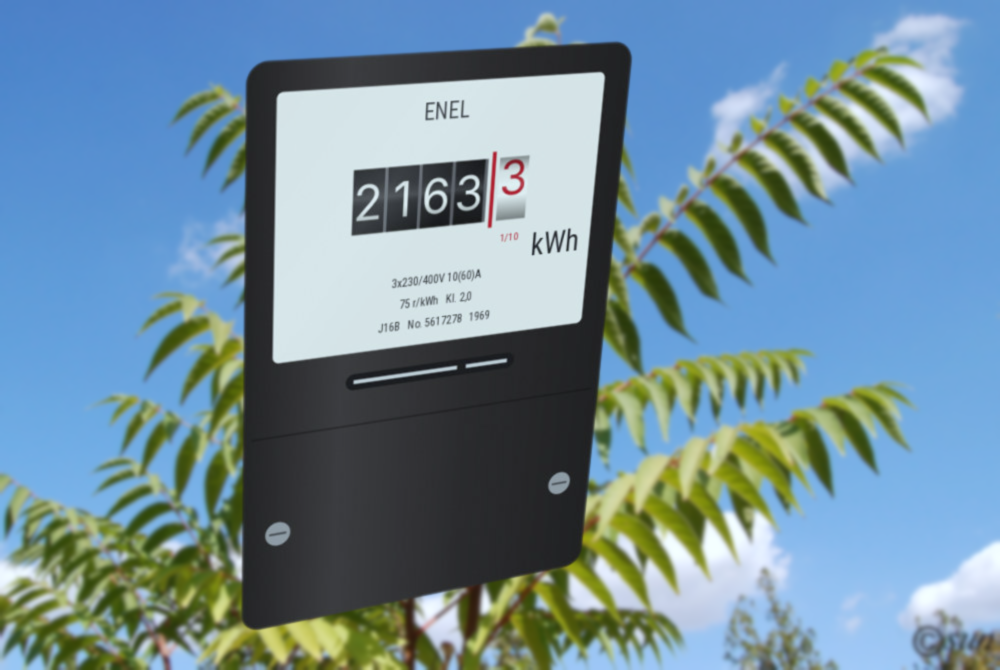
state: 2163.3kWh
